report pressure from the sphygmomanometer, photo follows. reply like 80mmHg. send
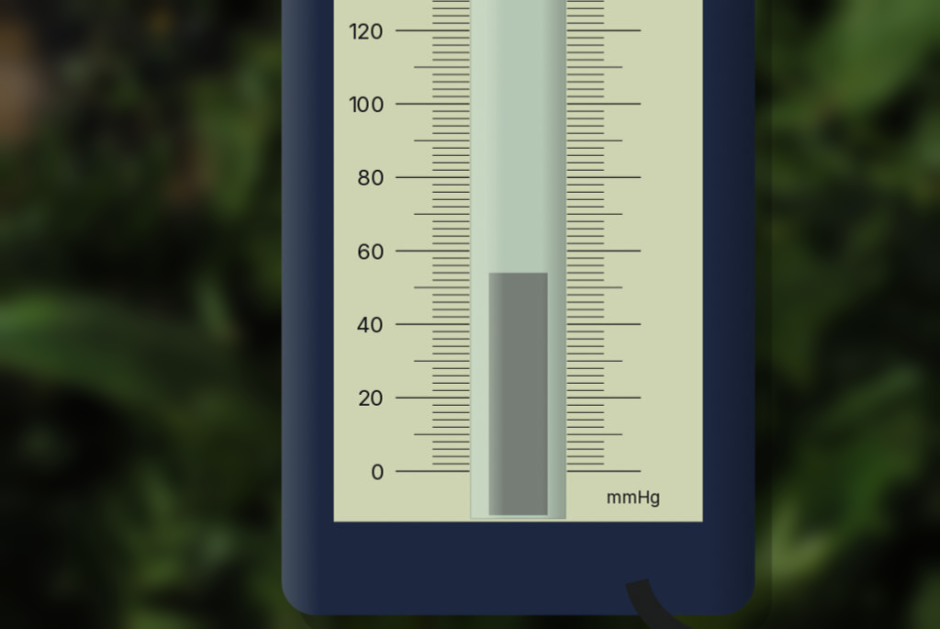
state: 54mmHg
